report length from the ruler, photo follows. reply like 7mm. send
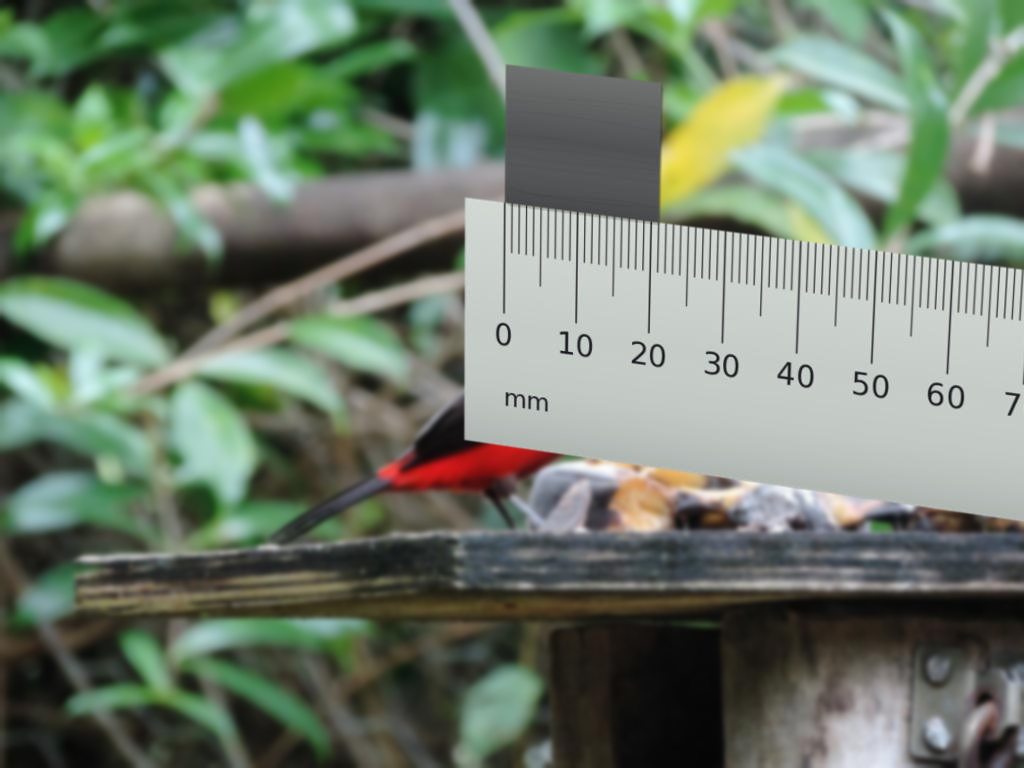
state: 21mm
